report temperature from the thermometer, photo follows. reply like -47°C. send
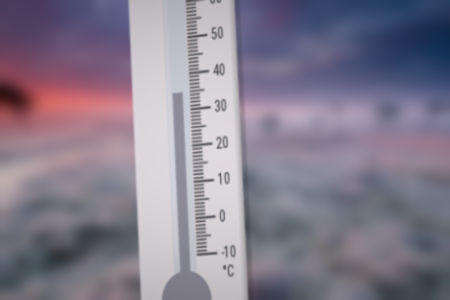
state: 35°C
